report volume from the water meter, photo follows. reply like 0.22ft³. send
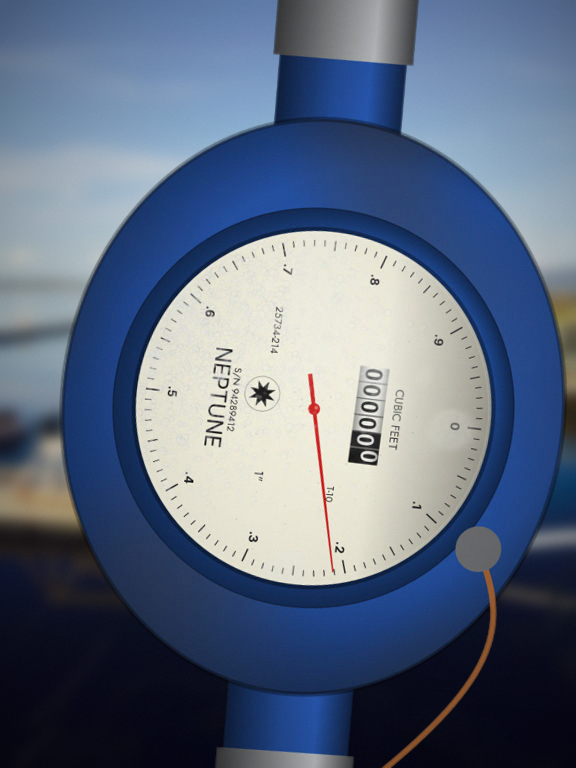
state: 0.21ft³
